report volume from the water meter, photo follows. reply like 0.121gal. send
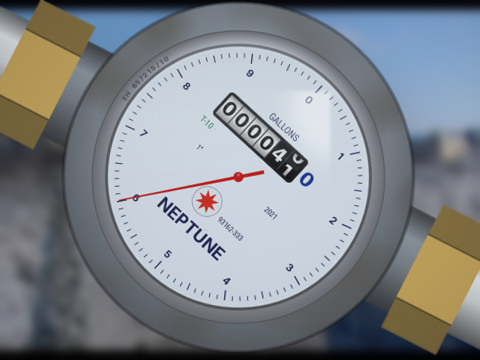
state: 406.0gal
